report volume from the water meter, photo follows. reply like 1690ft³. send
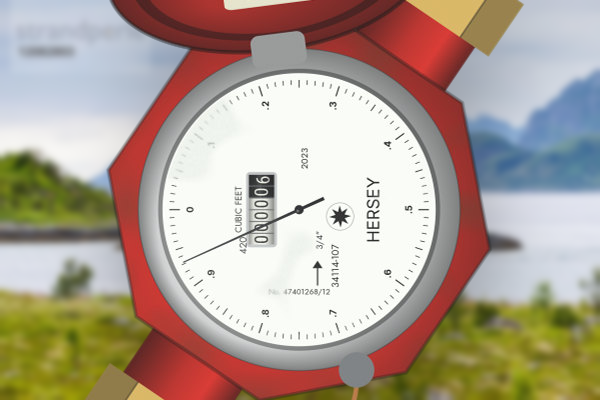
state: 5.93ft³
